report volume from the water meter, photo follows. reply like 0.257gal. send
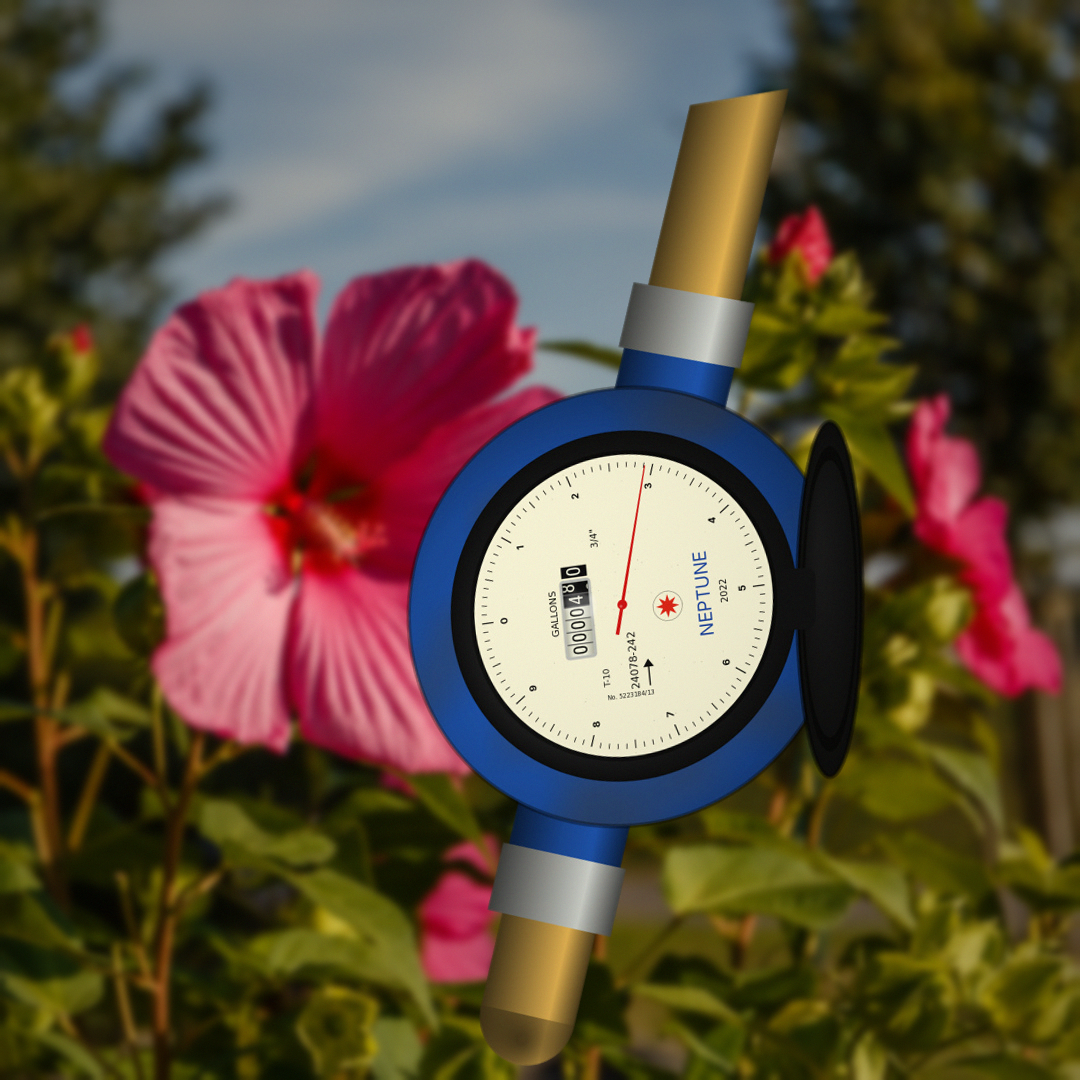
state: 482.9gal
